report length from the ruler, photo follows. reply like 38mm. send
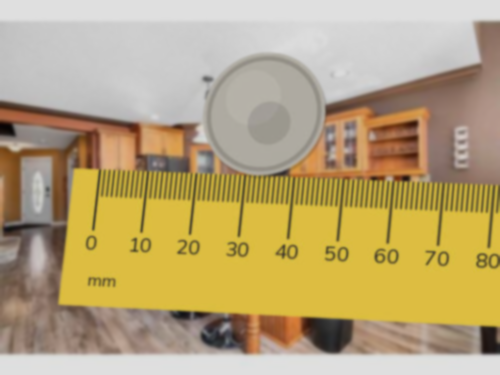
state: 25mm
